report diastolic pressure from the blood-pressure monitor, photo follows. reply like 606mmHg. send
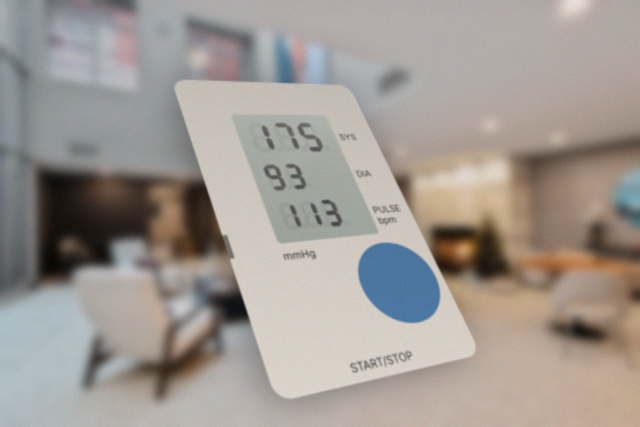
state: 93mmHg
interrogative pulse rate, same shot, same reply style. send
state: 113bpm
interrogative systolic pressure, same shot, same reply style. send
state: 175mmHg
